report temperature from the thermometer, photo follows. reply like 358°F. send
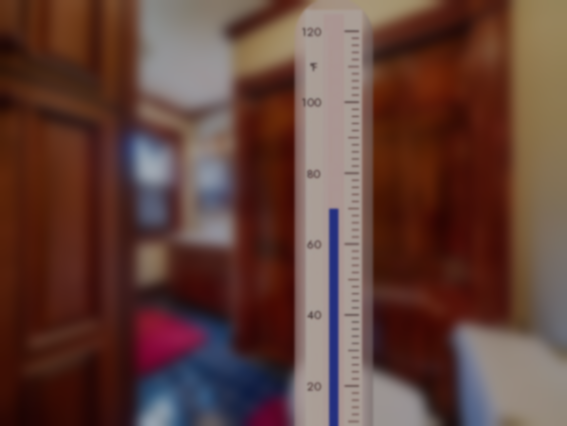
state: 70°F
